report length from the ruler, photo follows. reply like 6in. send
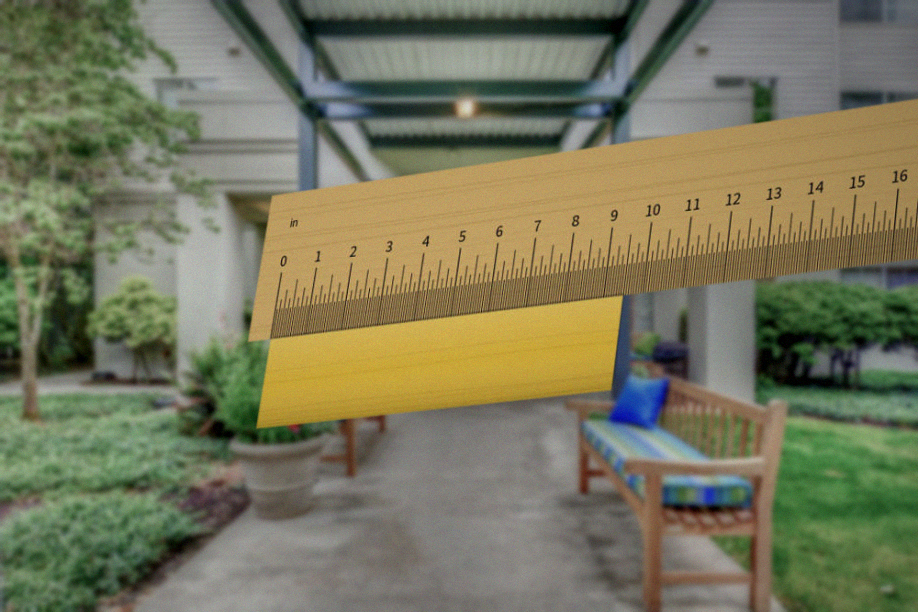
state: 9.5in
